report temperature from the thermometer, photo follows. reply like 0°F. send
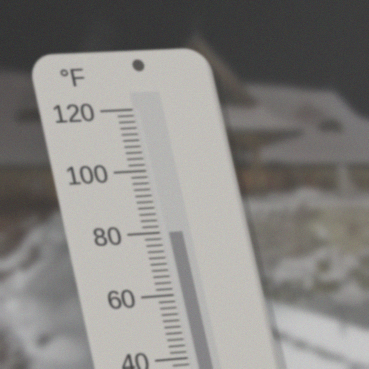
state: 80°F
